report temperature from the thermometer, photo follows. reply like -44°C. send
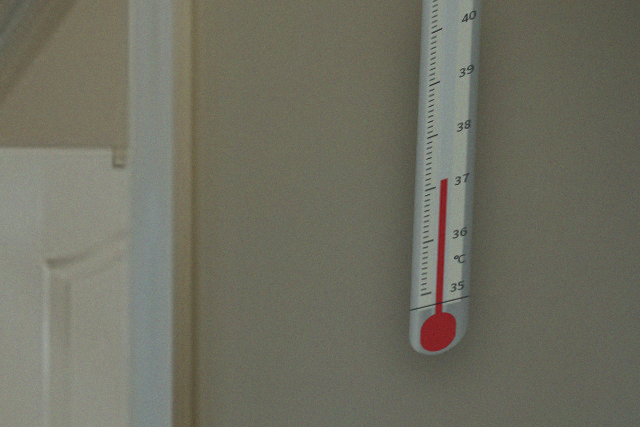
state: 37.1°C
